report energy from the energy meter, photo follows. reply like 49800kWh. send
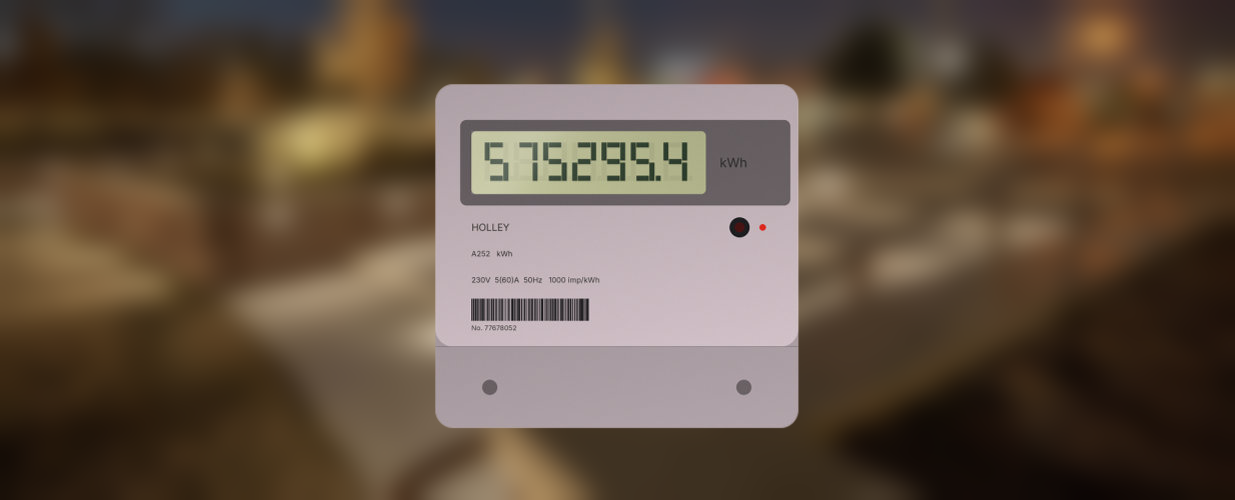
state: 575295.4kWh
